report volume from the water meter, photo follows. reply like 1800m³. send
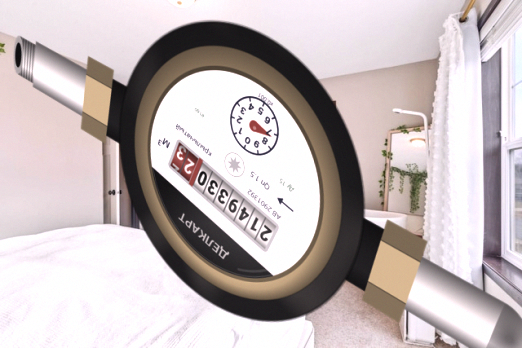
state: 2149330.227m³
